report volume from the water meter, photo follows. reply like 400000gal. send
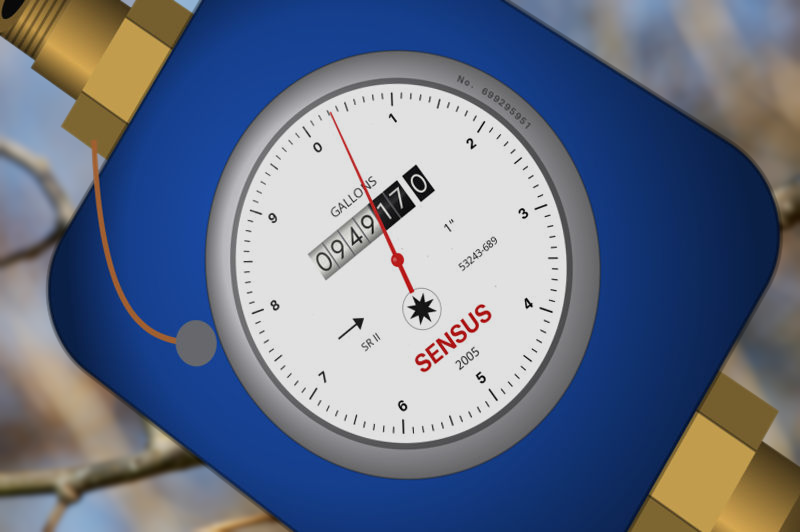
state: 949170.3gal
